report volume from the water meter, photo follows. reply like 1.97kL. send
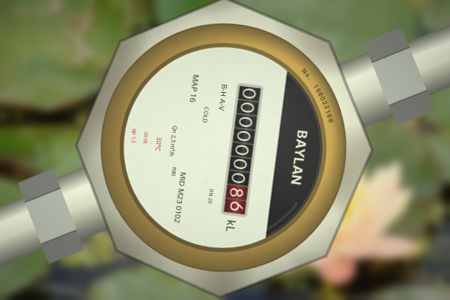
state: 0.86kL
